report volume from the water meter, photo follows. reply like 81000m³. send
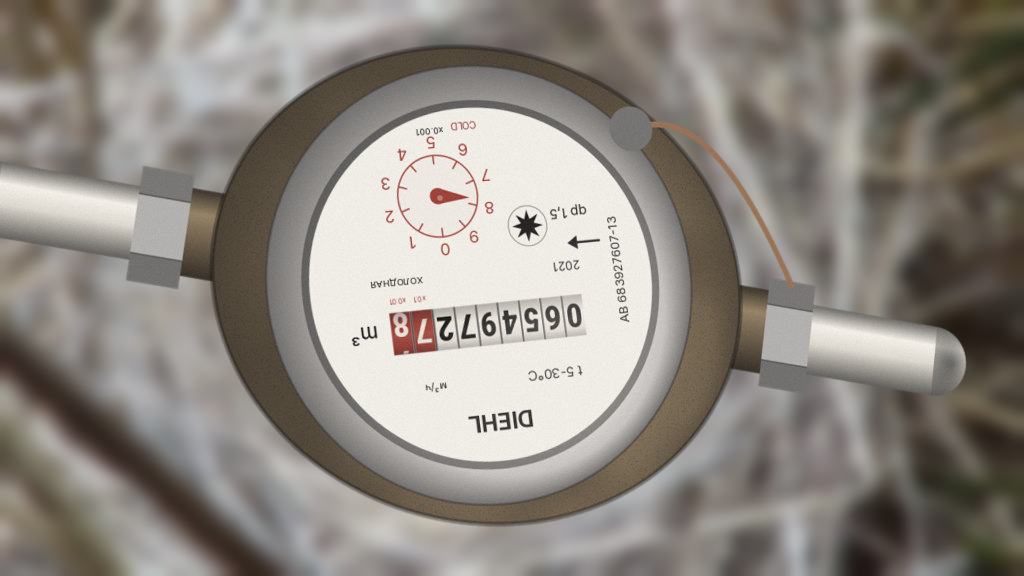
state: 654972.777m³
